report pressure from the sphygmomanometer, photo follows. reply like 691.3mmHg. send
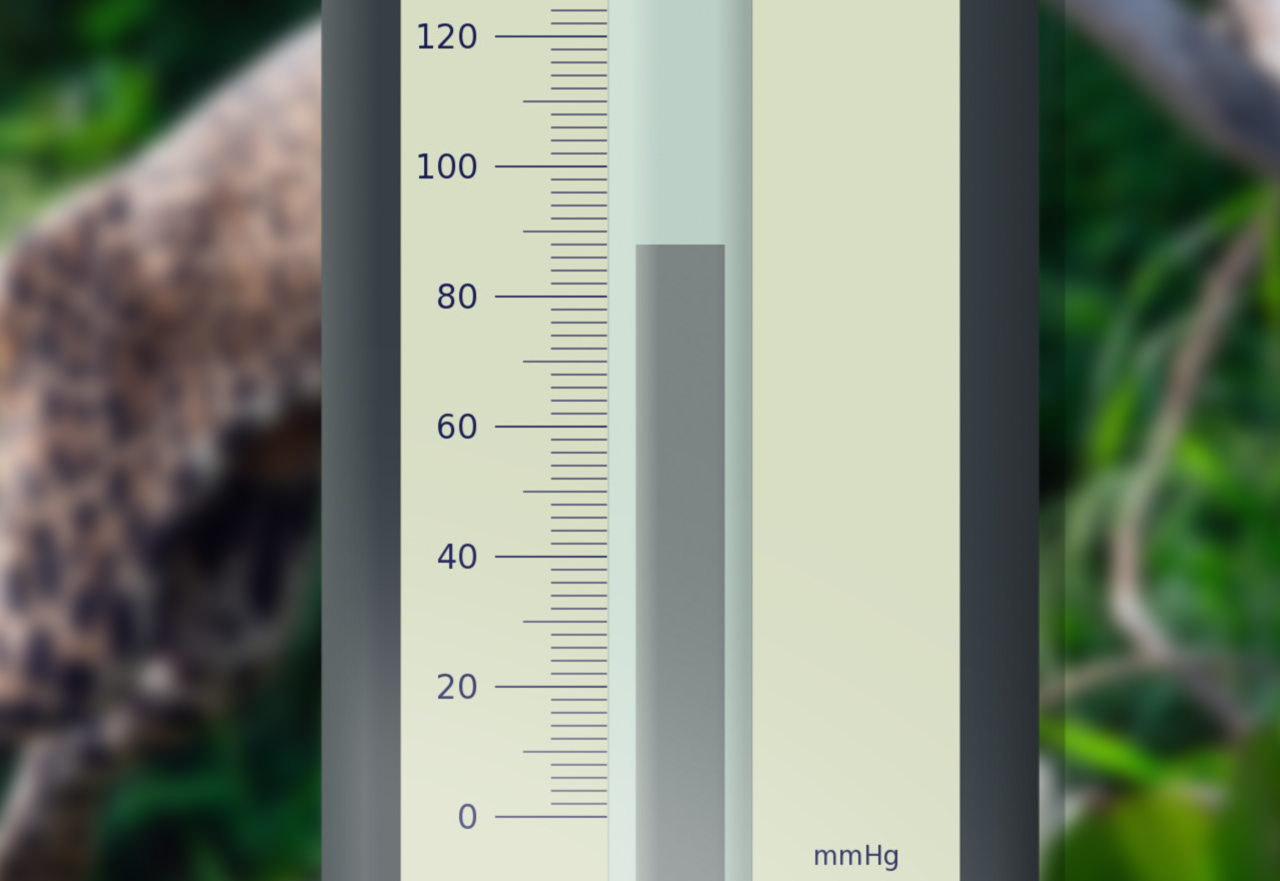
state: 88mmHg
